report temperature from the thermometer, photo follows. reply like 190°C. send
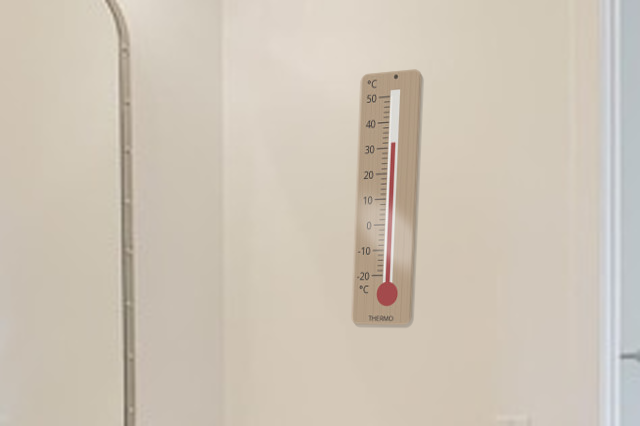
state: 32°C
